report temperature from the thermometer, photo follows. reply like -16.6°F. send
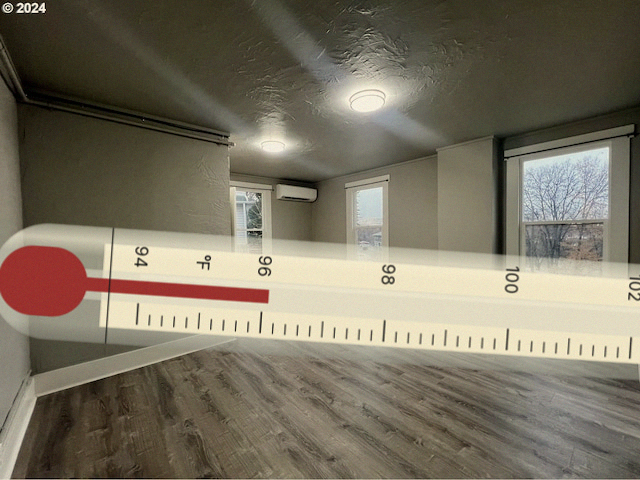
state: 96.1°F
